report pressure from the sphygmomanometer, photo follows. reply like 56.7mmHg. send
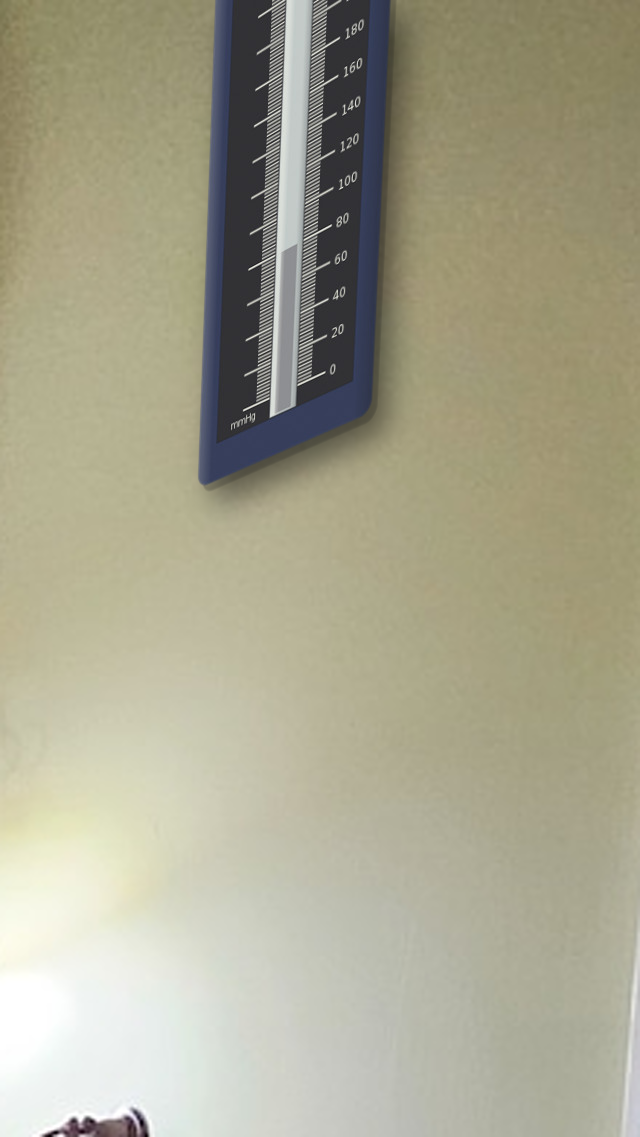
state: 80mmHg
